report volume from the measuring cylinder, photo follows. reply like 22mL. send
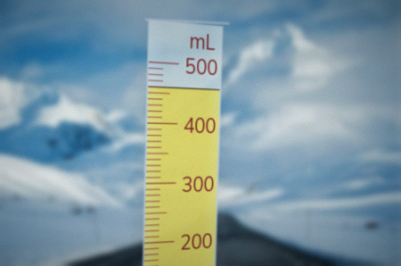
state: 460mL
